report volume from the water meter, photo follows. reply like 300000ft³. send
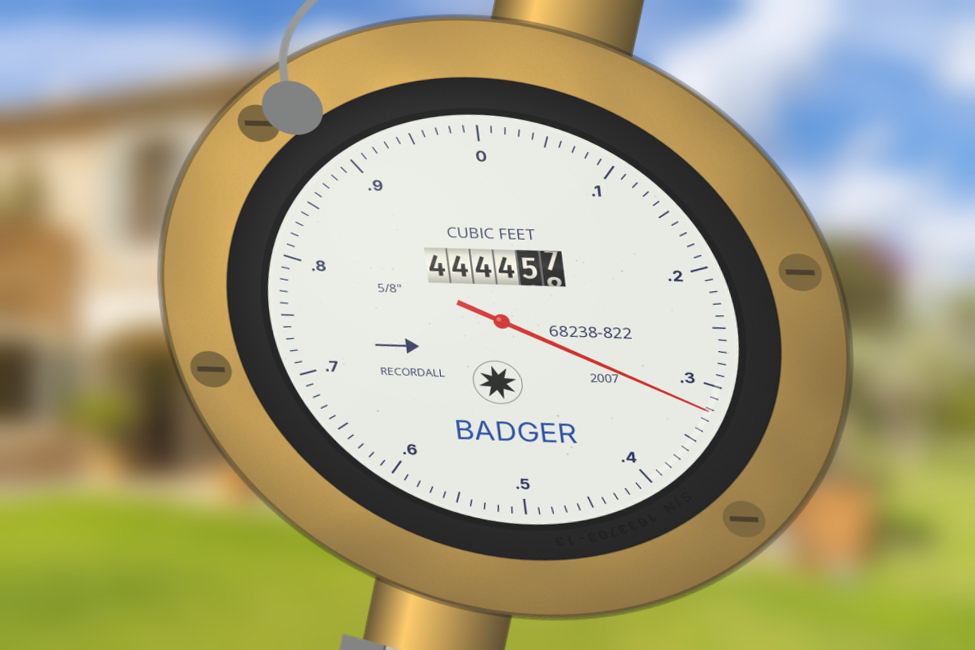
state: 444457.32ft³
